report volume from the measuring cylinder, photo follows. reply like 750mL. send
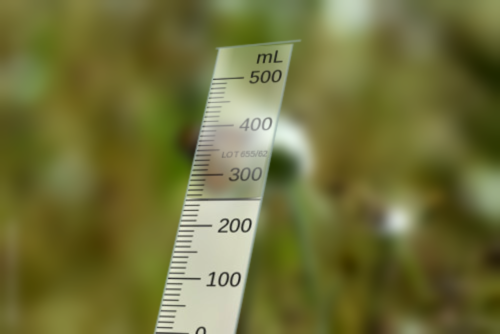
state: 250mL
